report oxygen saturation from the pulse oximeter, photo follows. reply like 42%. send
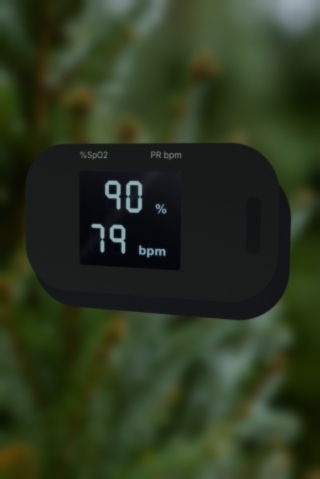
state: 90%
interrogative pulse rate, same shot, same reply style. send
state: 79bpm
